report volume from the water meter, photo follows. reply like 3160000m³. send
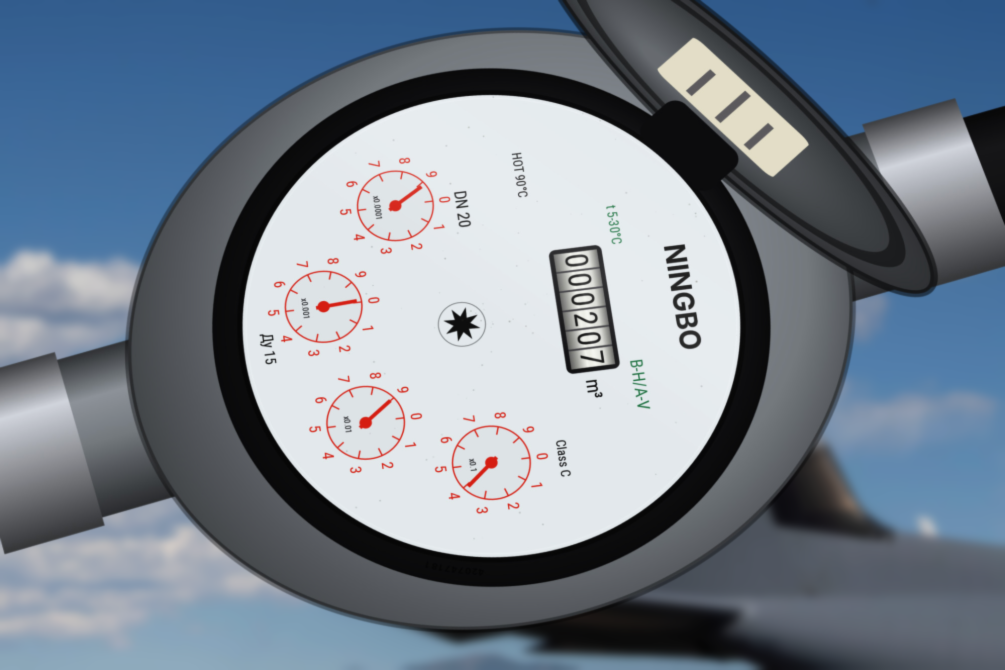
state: 207.3899m³
